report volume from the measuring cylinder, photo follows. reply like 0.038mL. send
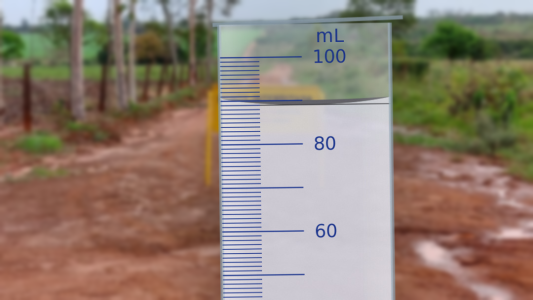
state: 89mL
